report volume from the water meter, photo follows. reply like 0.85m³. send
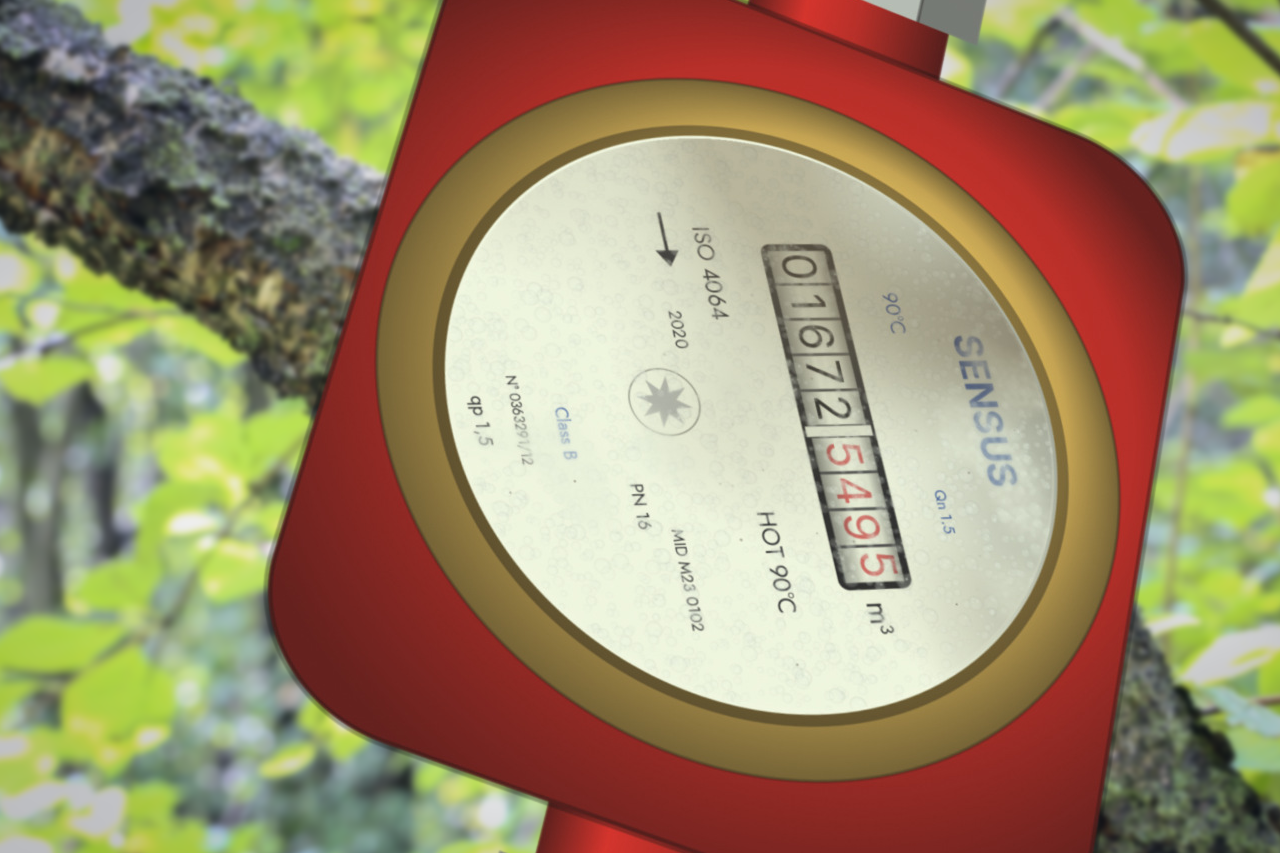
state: 1672.5495m³
